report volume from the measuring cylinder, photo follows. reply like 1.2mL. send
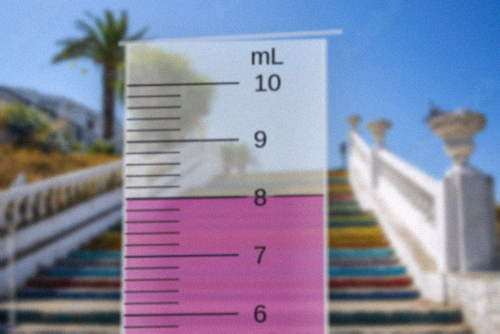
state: 8mL
